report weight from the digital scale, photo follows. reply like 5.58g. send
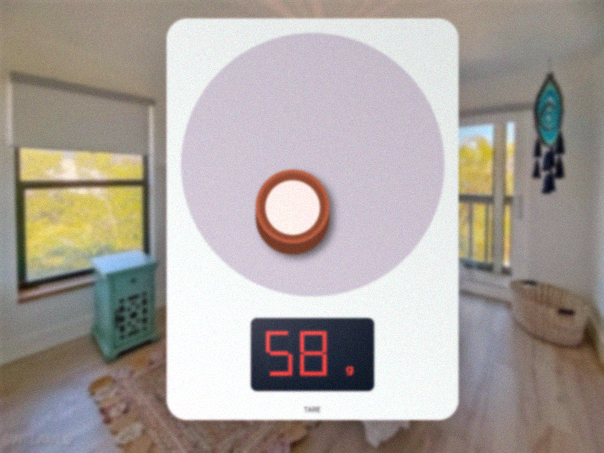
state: 58g
